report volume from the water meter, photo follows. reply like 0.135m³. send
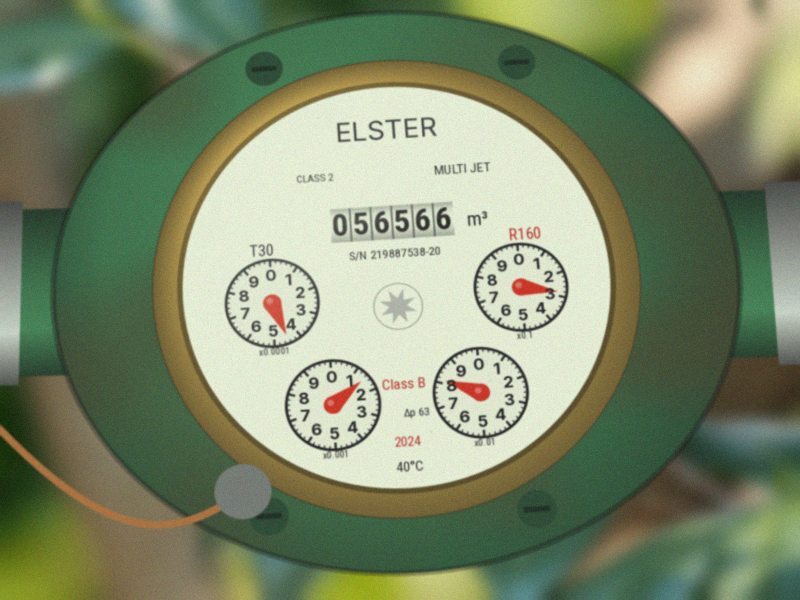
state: 56566.2814m³
